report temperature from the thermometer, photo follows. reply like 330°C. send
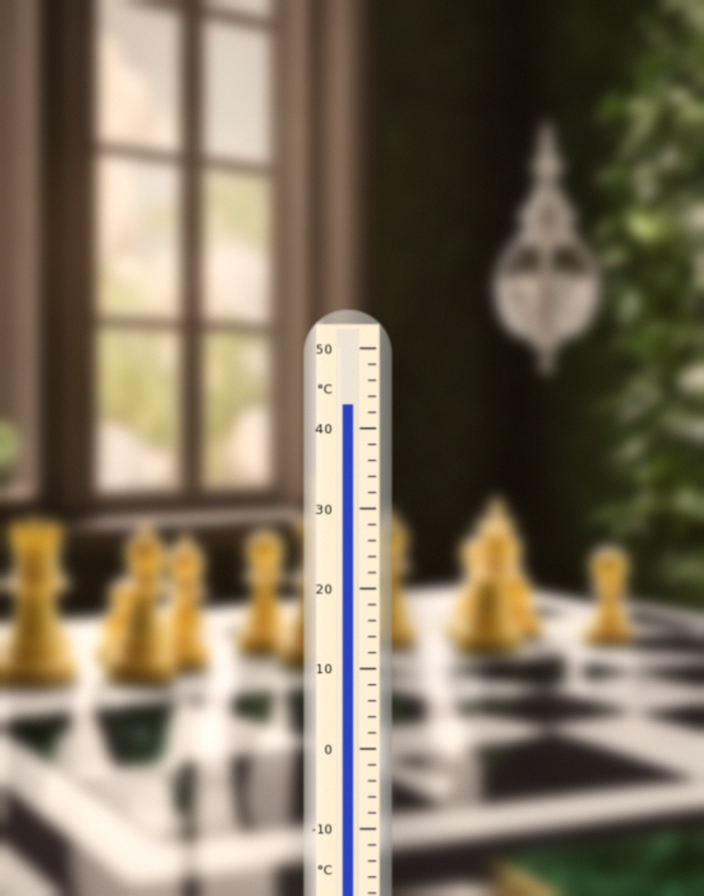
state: 43°C
